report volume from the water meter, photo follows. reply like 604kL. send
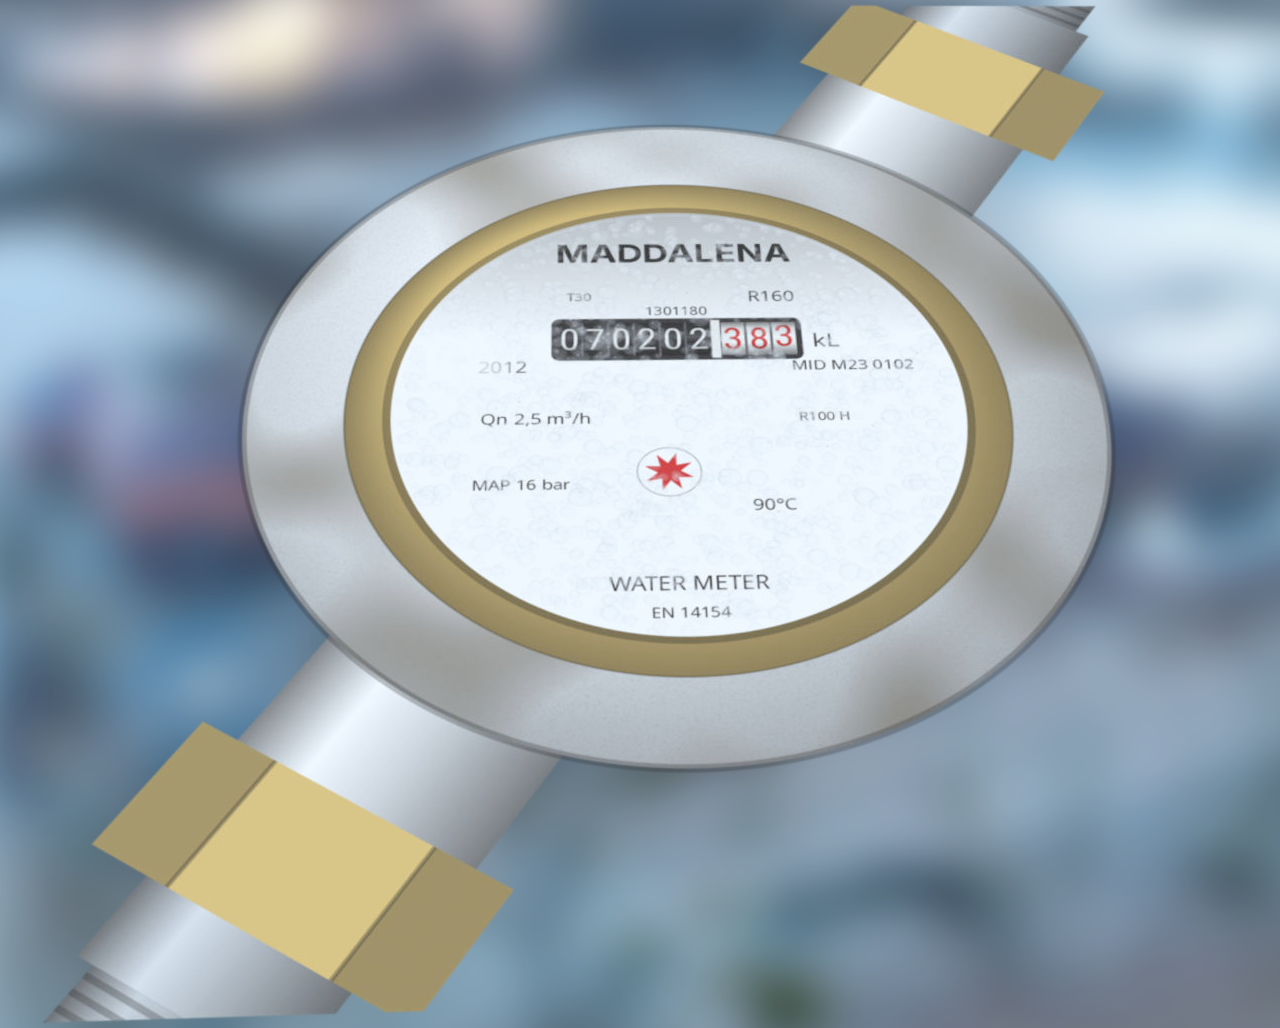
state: 70202.383kL
